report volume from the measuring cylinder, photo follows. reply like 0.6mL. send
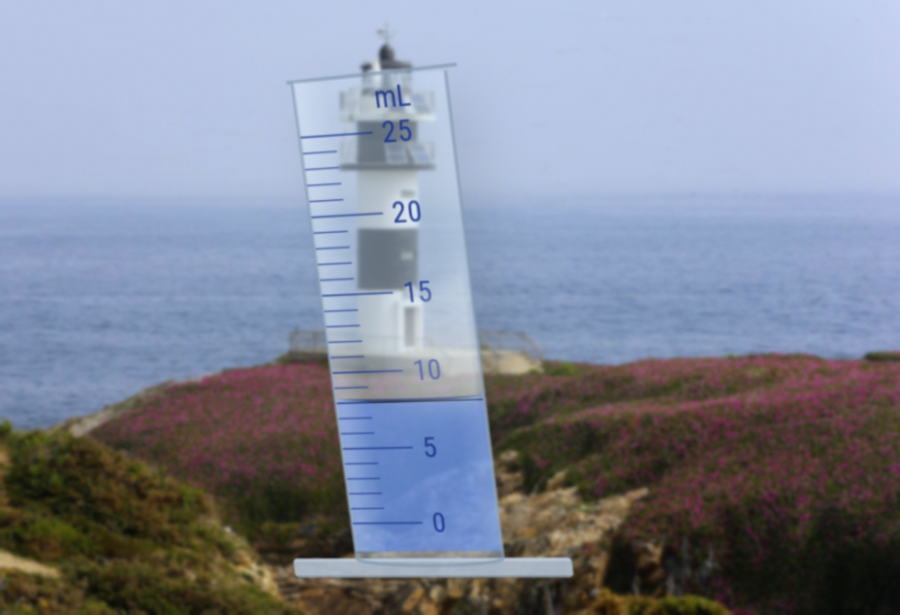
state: 8mL
